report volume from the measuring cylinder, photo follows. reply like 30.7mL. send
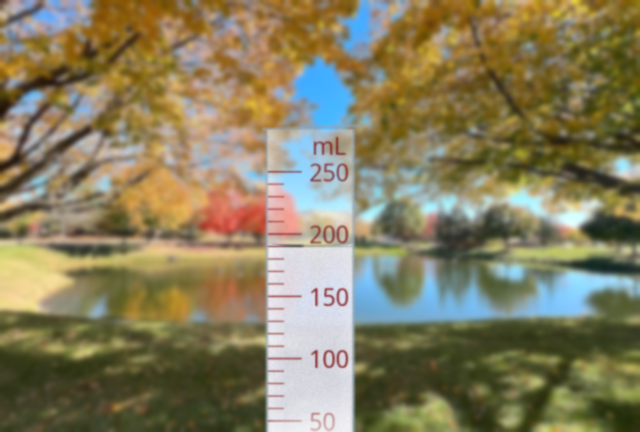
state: 190mL
